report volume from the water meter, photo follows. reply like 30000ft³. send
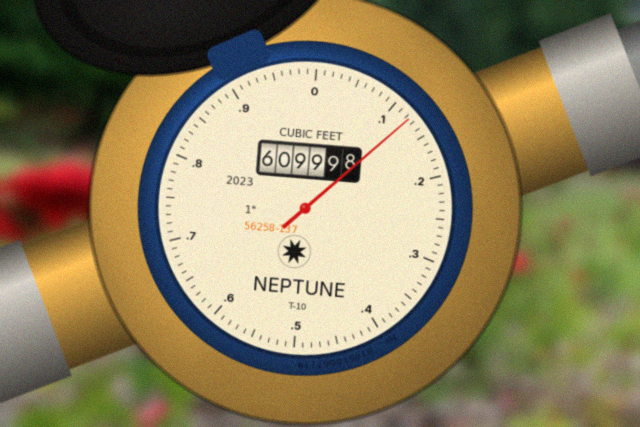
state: 609998.12ft³
